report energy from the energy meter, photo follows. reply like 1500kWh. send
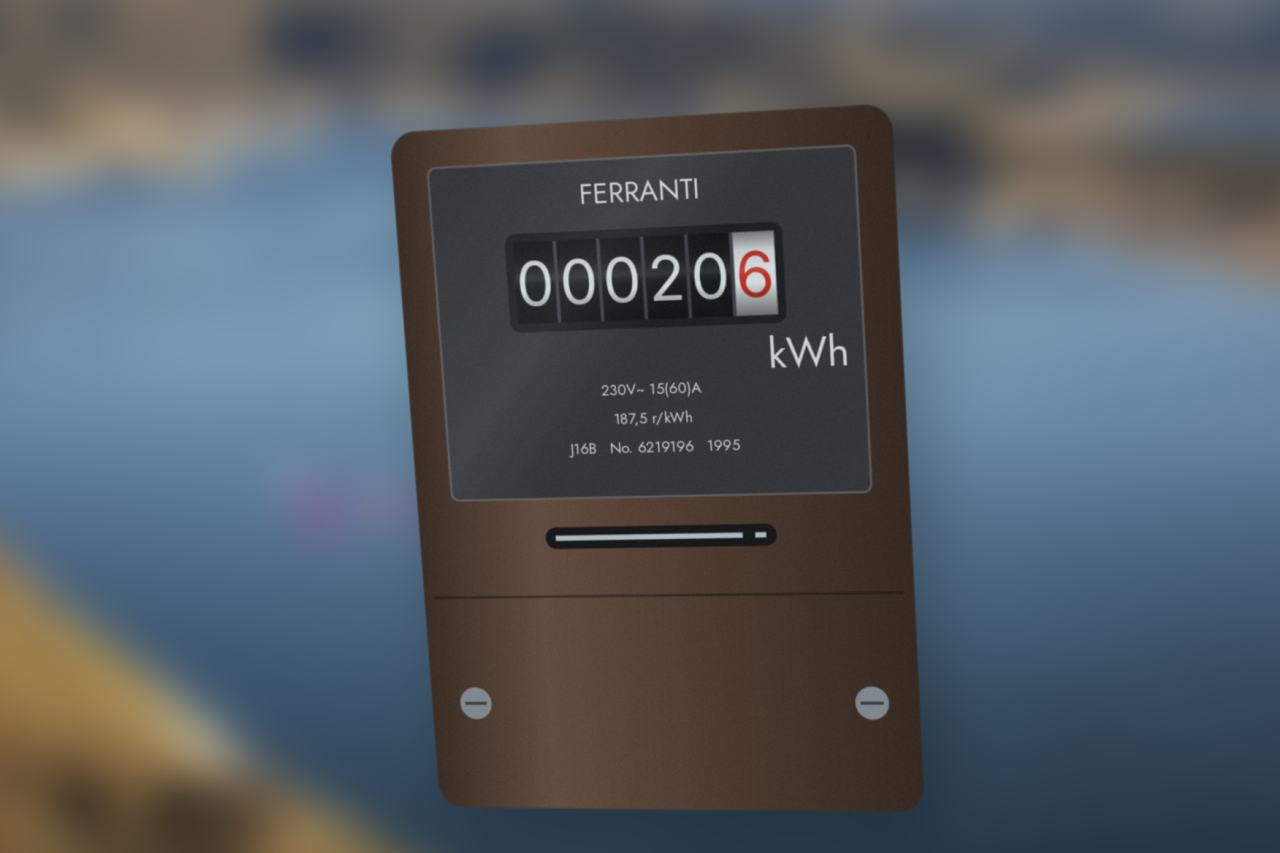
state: 20.6kWh
